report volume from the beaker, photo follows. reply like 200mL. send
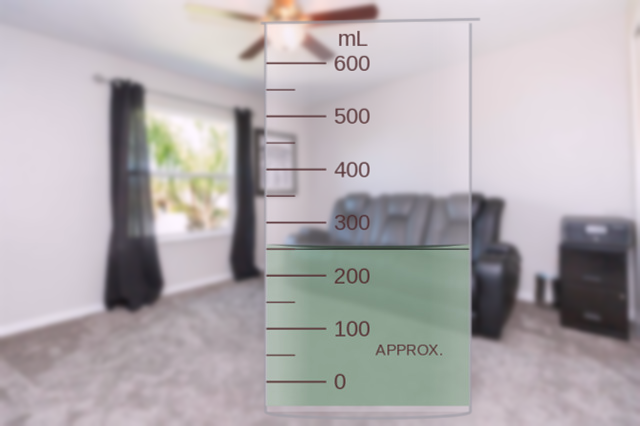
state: 250mL
